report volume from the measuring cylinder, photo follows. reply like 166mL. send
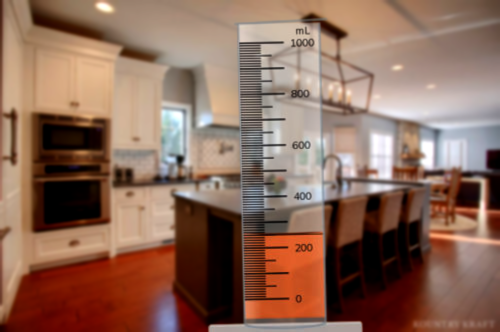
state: 250mL
